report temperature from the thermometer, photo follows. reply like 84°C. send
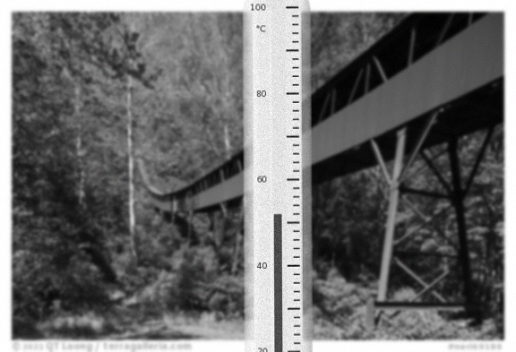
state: 52°C
